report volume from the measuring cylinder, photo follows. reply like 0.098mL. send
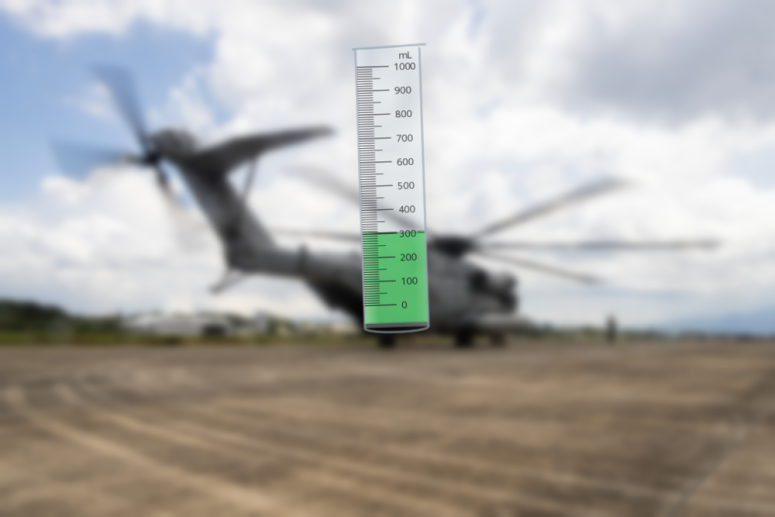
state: 300mL
